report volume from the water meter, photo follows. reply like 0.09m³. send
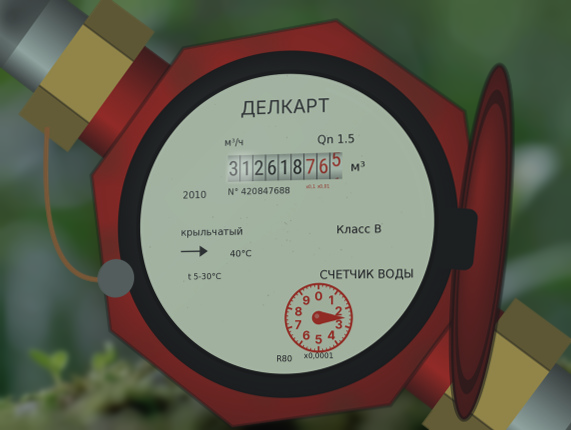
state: 312618.7652m³
